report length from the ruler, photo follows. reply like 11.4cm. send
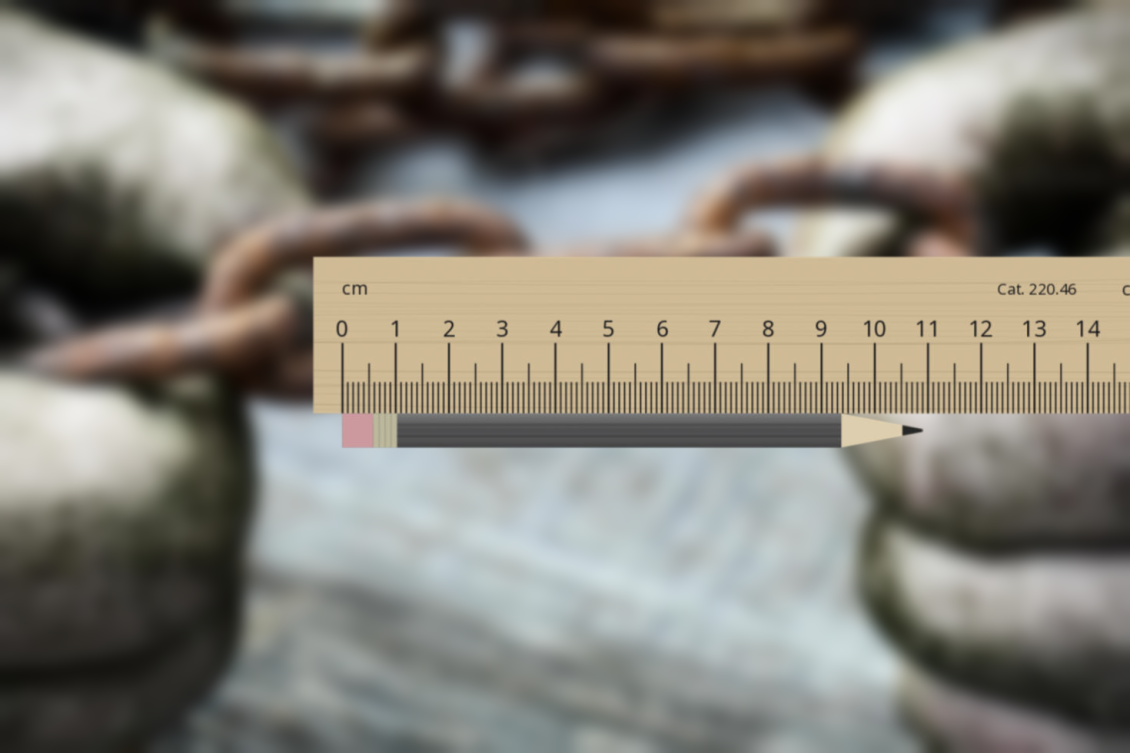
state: 10.9cm
